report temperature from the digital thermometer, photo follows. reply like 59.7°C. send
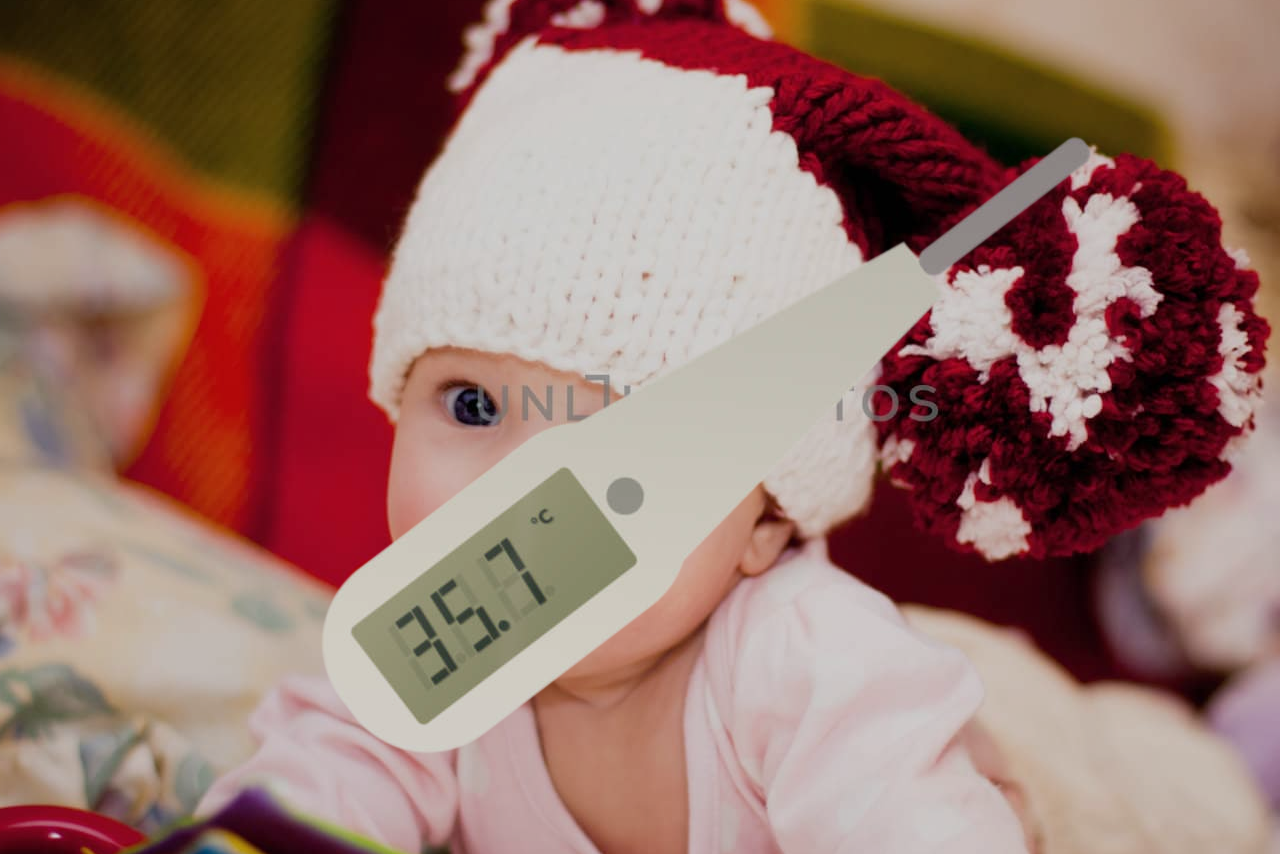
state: 35.7°C
